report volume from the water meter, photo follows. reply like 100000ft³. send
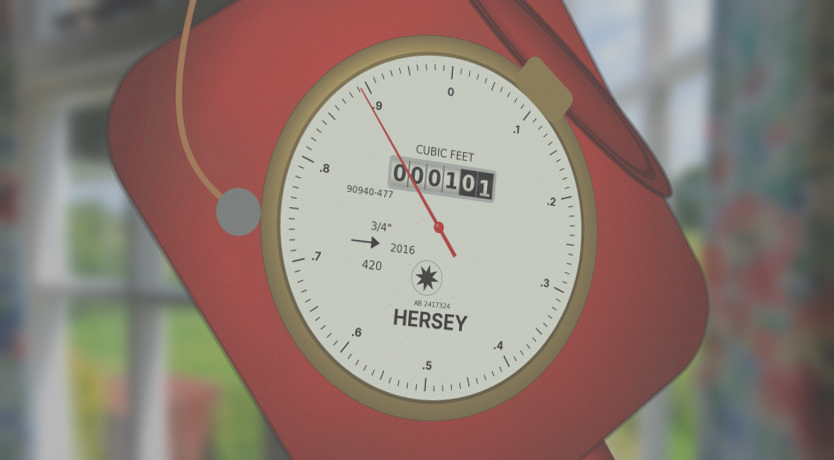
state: 100.89ft³
